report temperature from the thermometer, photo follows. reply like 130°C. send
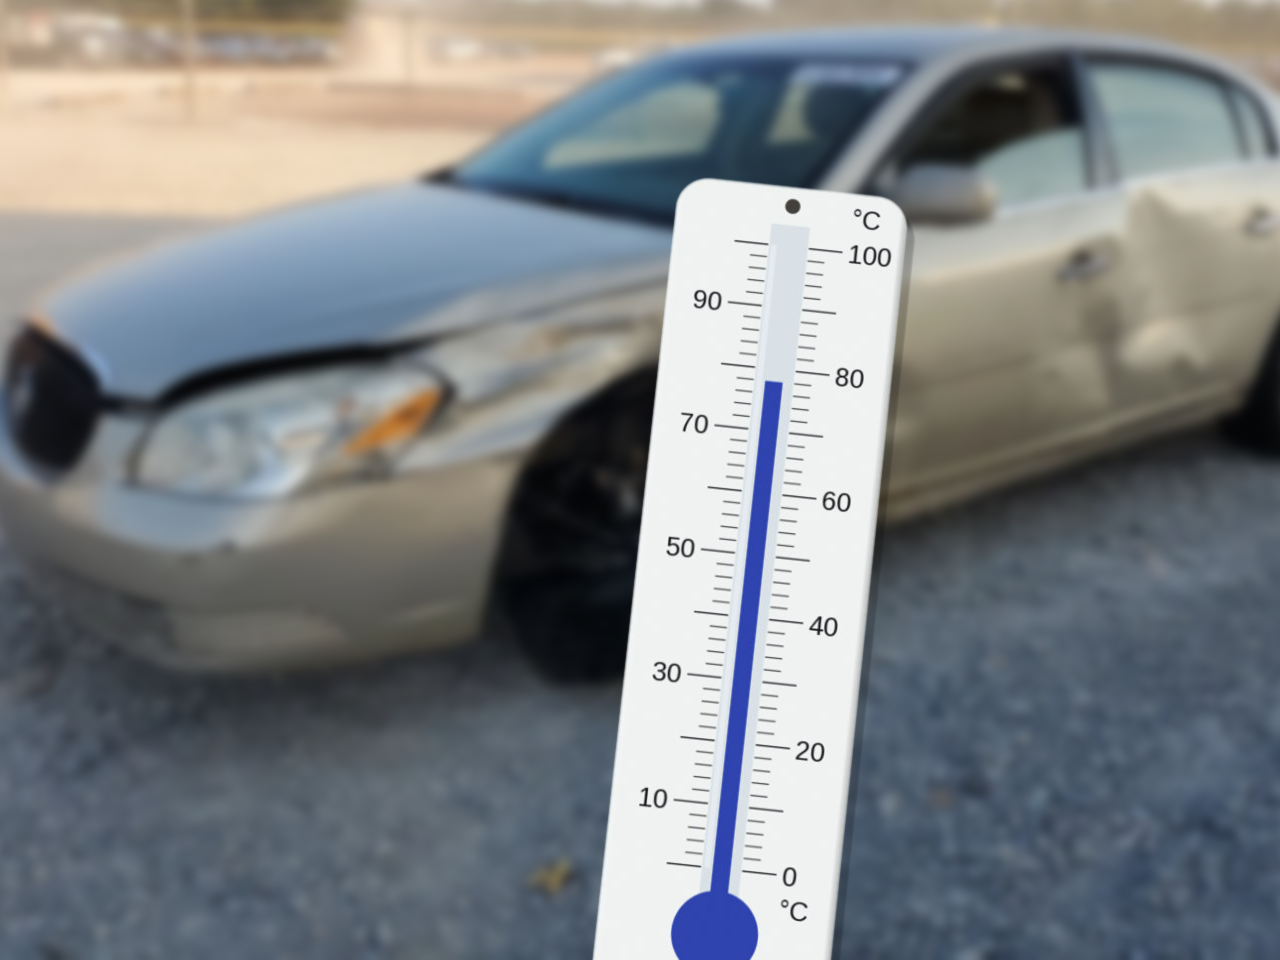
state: 78°C
